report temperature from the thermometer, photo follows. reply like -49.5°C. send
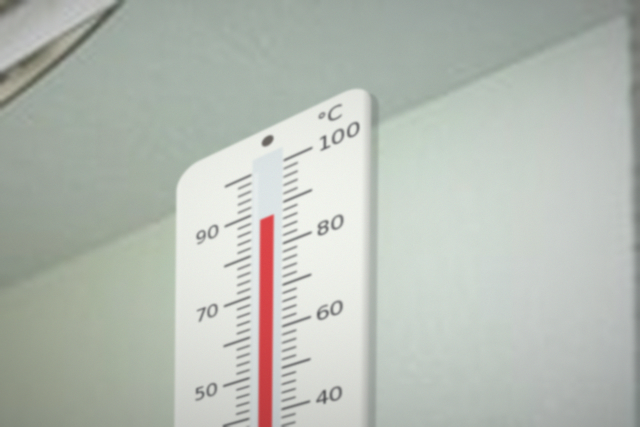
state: 88°C
